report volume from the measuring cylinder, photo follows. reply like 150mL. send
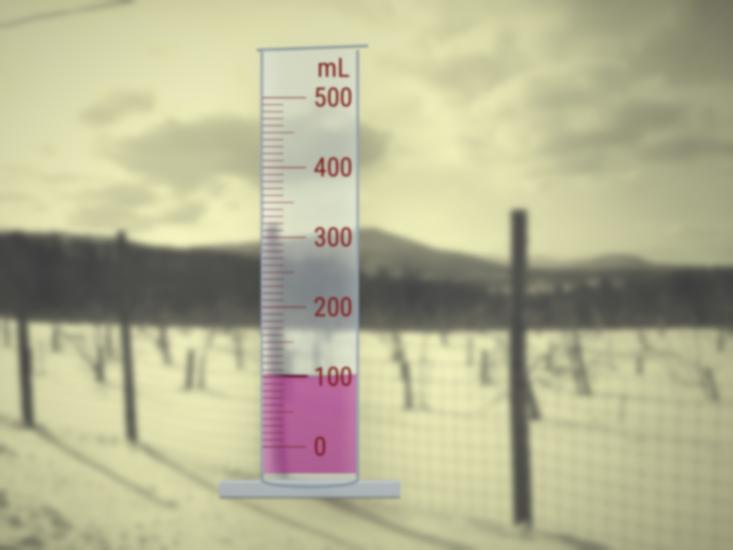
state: 100mL
